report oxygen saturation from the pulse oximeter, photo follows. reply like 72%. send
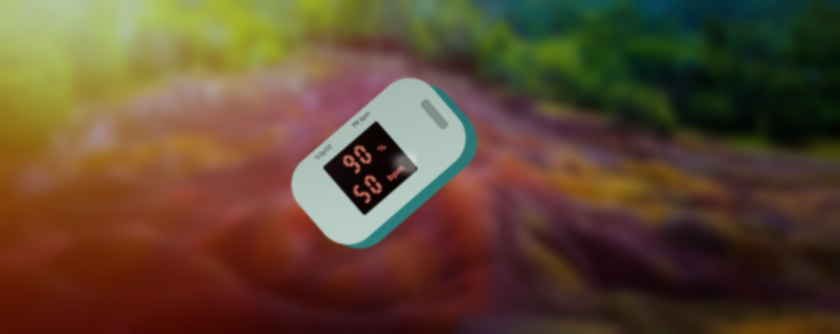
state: 90%
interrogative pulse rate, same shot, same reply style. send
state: 50bpm
